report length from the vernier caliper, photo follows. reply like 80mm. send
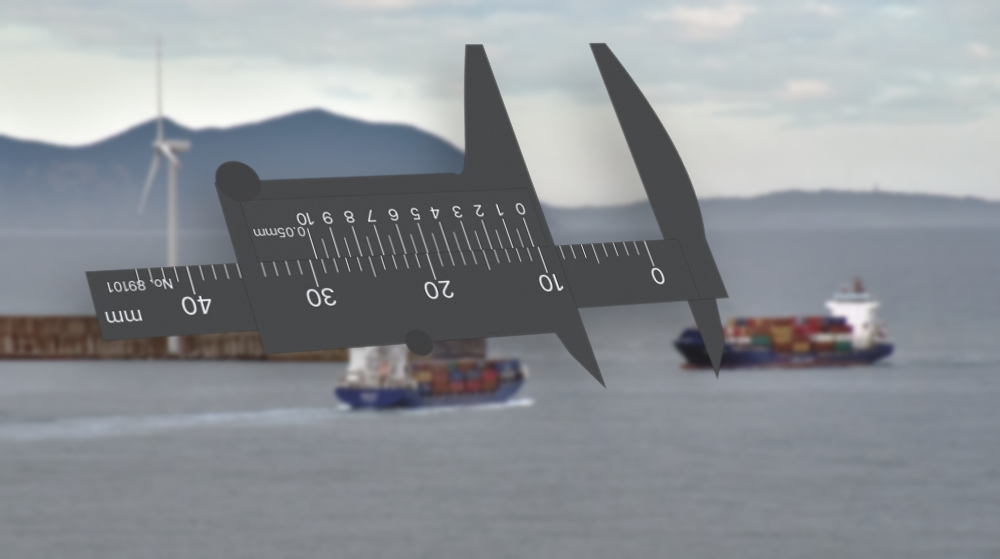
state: 10.4mm
